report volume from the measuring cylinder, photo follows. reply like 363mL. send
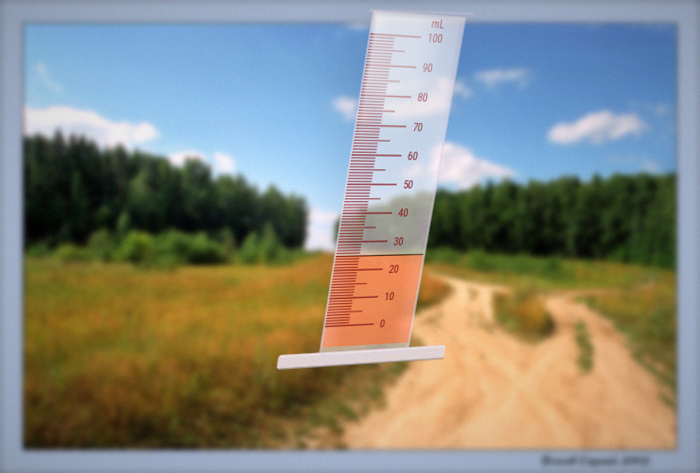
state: 25mL
